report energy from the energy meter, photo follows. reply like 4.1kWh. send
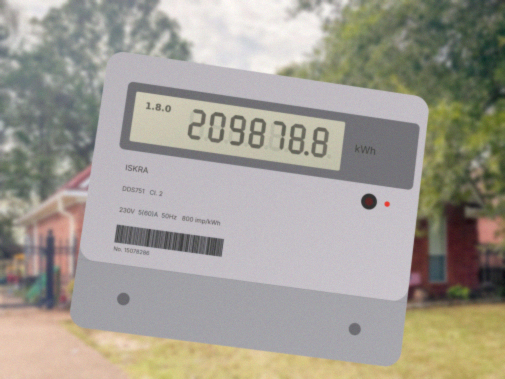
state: 209878.8kWh
